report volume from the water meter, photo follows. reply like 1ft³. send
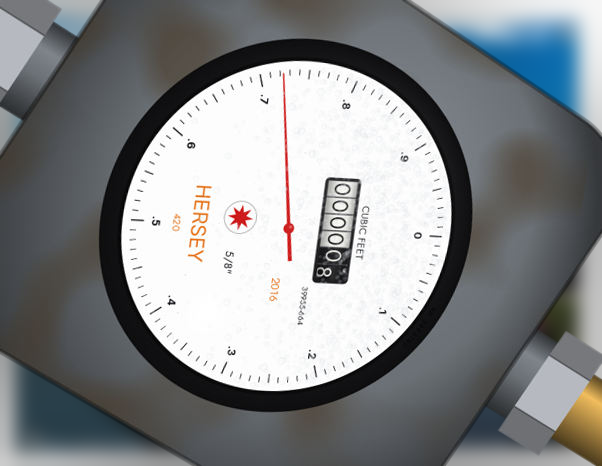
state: 7.72ft³
